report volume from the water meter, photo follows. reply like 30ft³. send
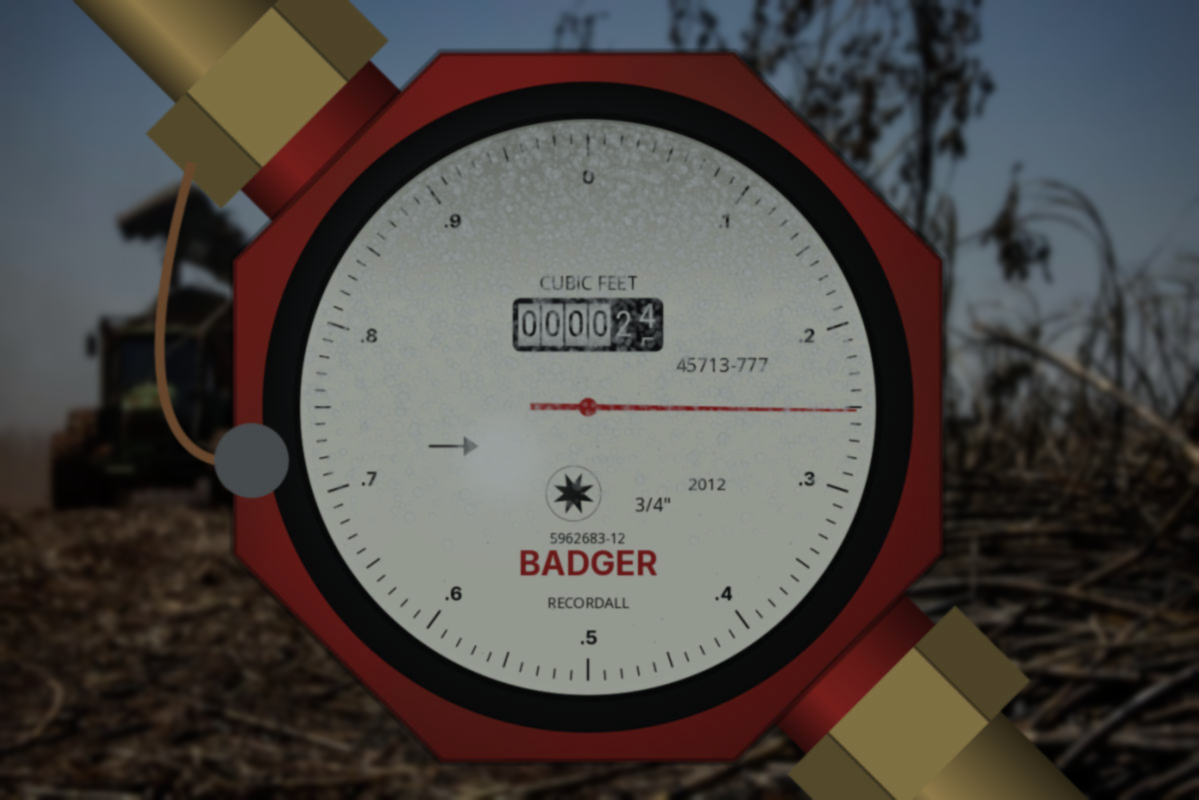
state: 24.25ft³
